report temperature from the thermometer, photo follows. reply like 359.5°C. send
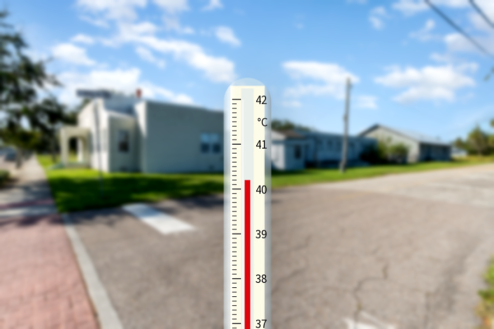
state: 40.2°C
